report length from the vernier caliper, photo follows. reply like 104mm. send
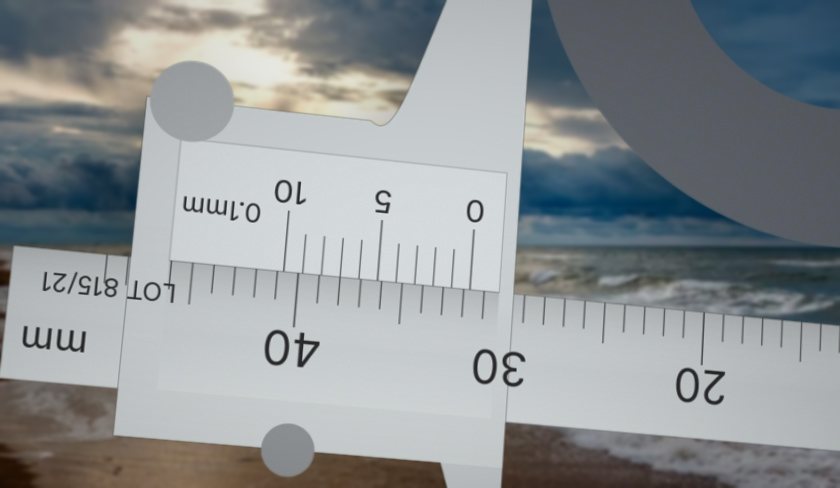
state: 31.7mm
